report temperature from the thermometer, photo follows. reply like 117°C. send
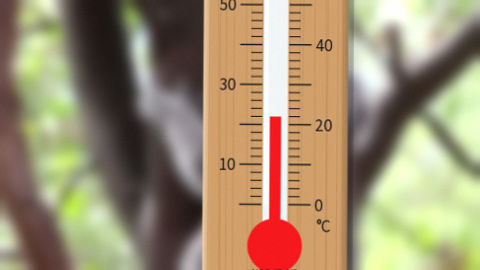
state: 22°C
